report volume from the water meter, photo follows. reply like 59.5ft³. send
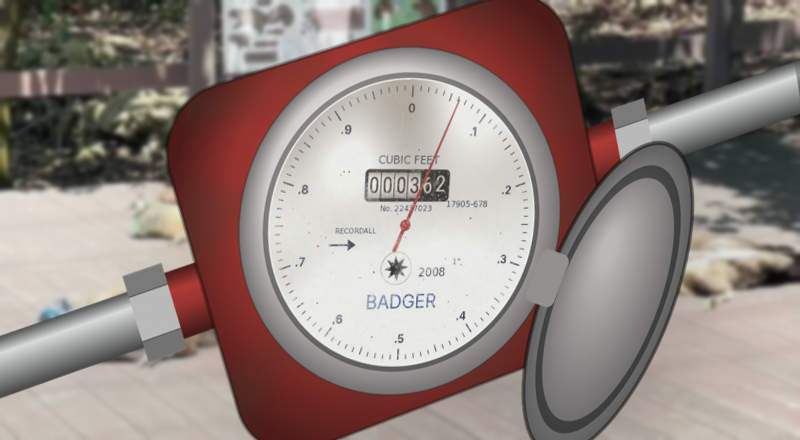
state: 362.06ft³
